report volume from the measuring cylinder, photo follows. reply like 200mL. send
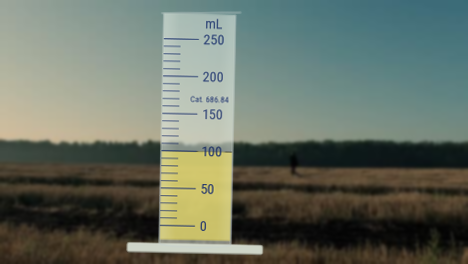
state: 100mL
